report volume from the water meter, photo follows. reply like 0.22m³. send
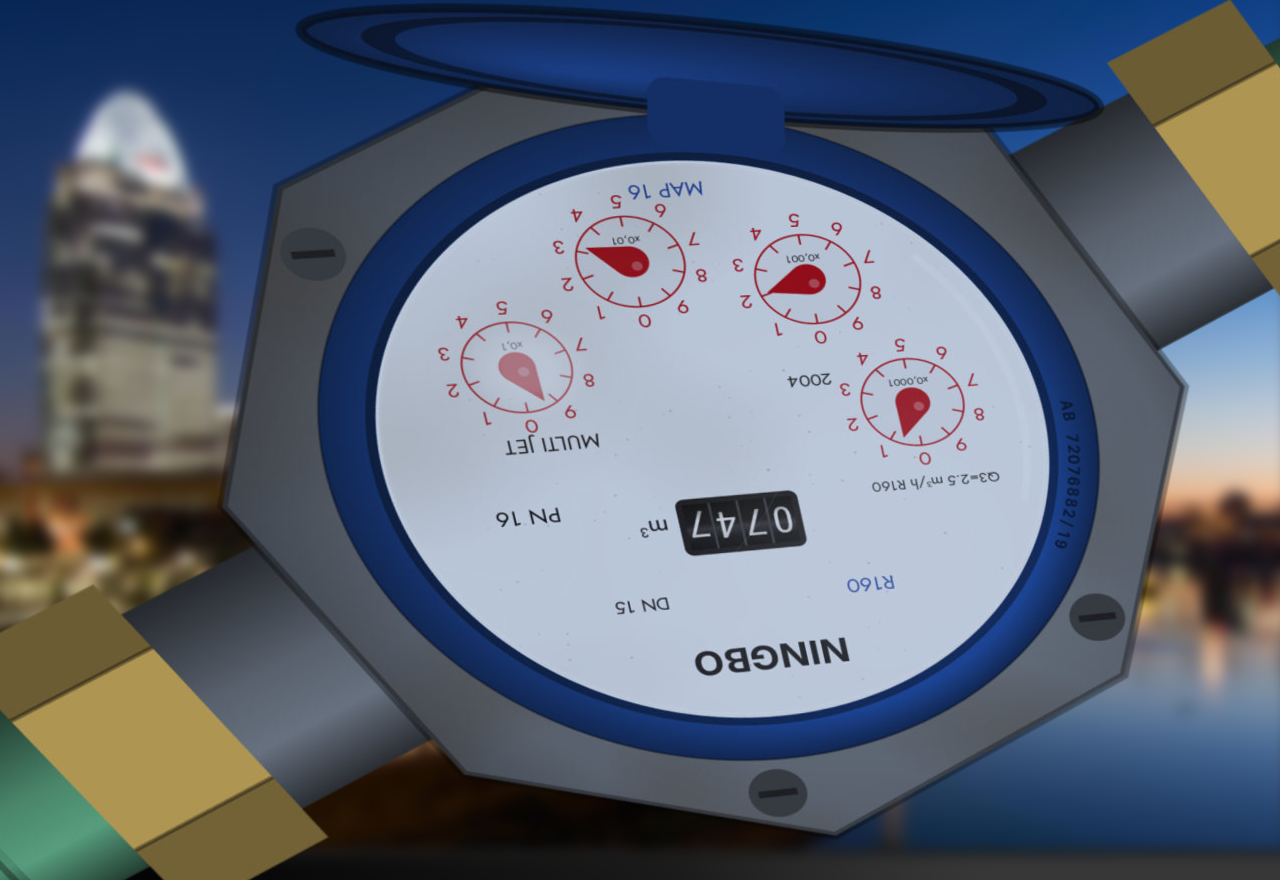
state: 746.9320m³
